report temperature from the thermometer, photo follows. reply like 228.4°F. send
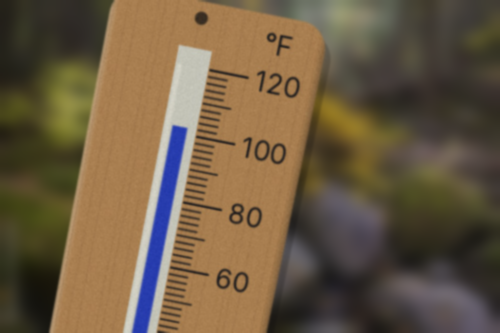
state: 102°F
